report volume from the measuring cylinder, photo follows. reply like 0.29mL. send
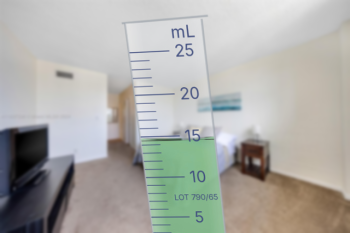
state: 14.5mL
